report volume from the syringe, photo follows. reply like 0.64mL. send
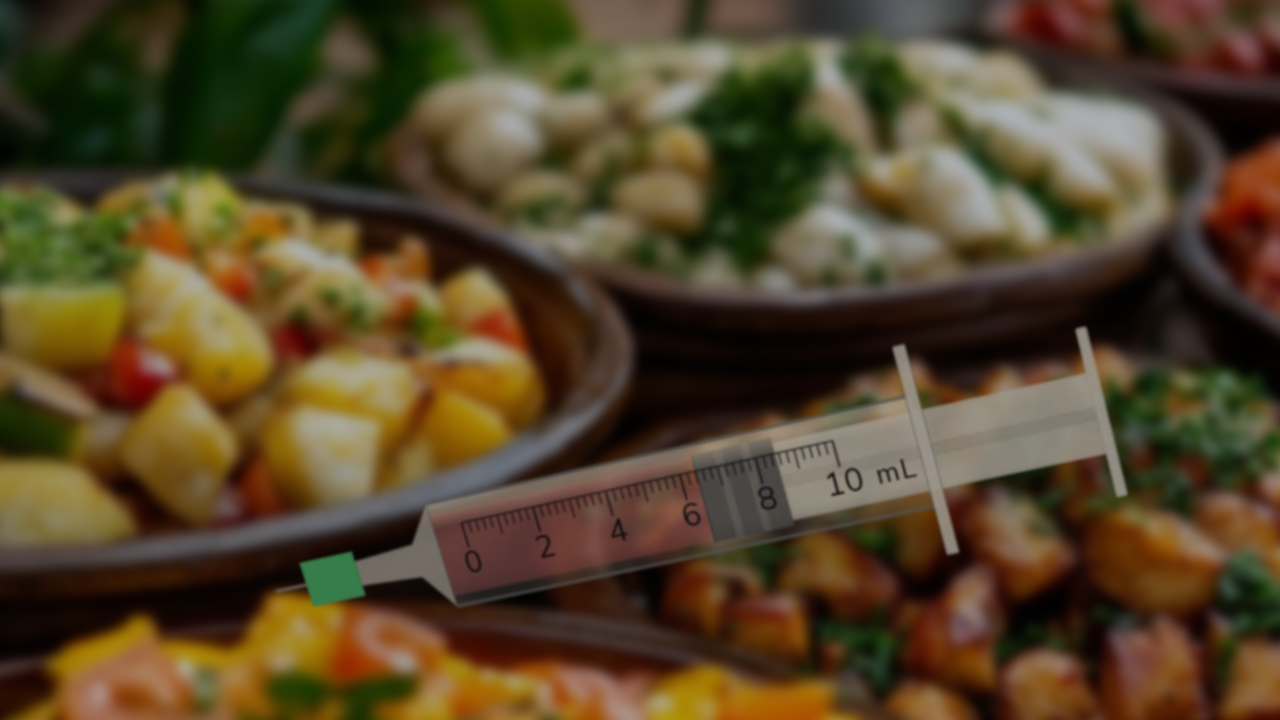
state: 6.4mL
